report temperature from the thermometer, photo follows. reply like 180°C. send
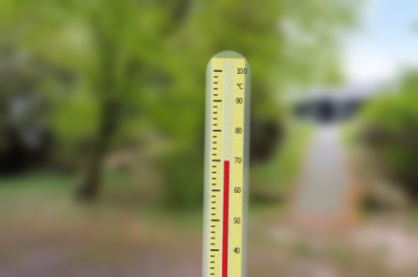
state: 70°C
